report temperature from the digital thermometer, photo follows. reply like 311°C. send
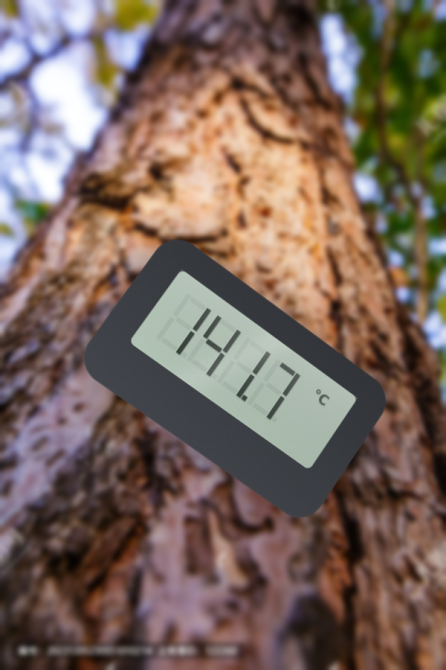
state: 141.7°C
